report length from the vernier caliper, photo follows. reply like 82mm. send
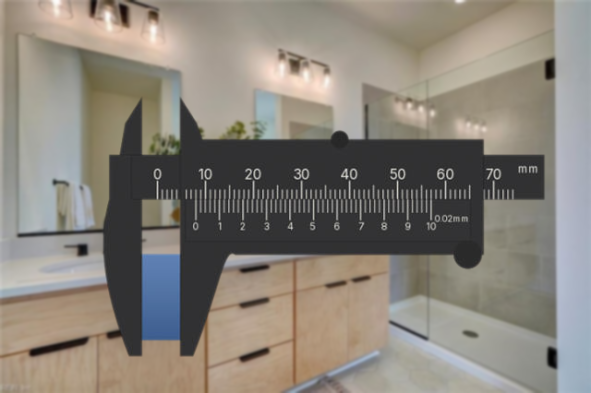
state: 8.0mm
